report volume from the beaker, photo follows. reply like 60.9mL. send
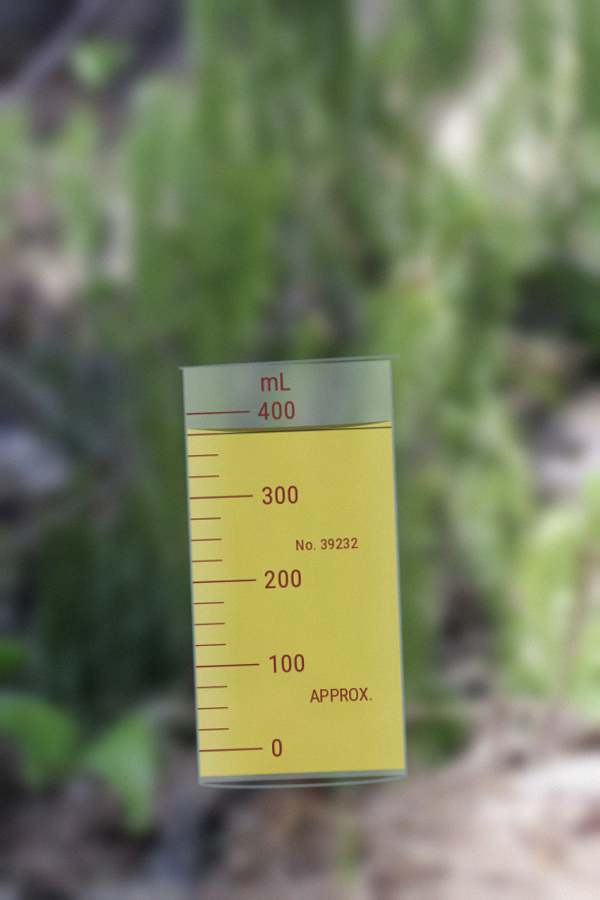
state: 375mL
